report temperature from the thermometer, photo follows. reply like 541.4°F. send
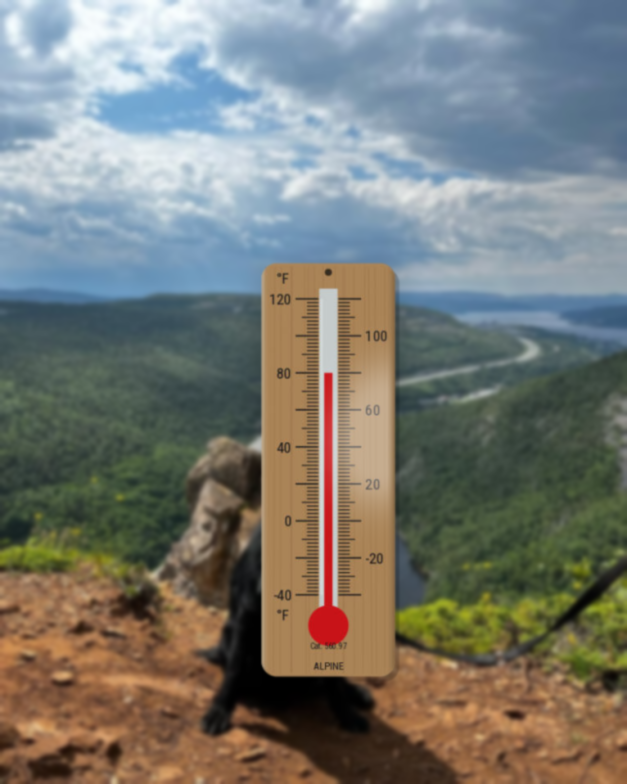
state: 80°F
